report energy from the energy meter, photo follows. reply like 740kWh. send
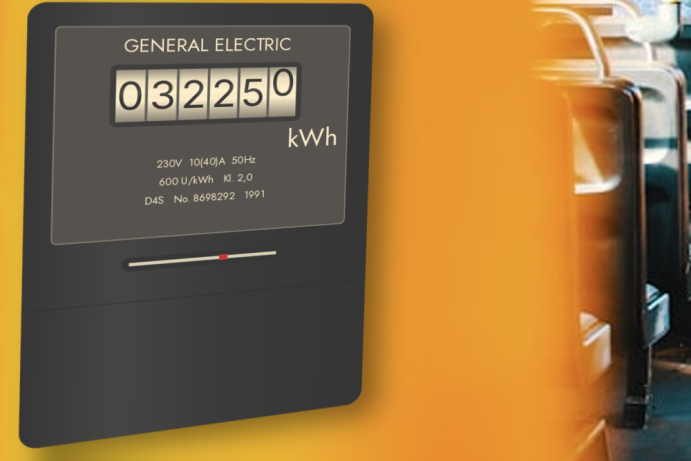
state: 32250kWh
